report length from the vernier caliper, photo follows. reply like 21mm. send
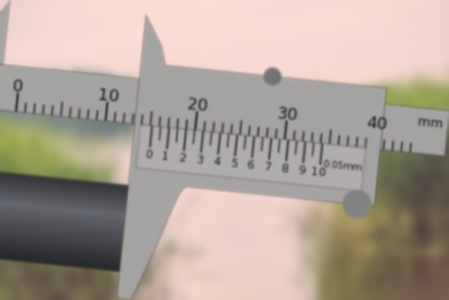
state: 15.2mm
